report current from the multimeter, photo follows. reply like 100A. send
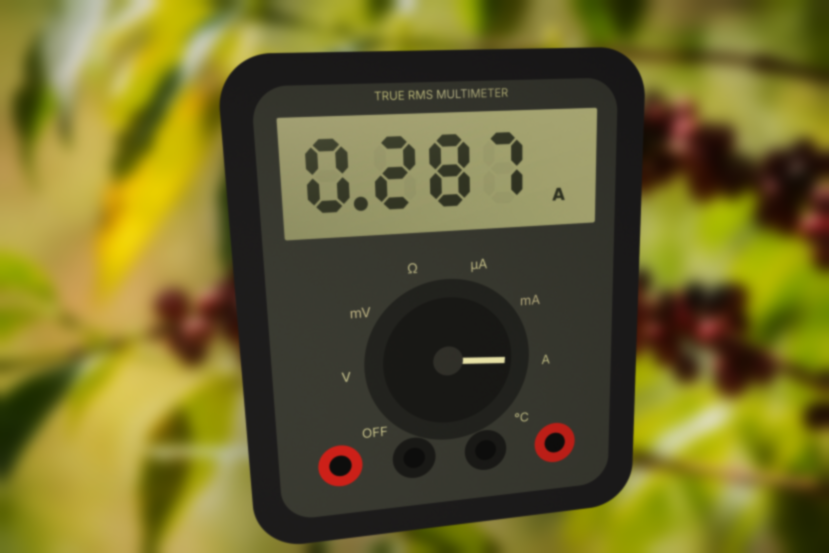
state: 0.287A
